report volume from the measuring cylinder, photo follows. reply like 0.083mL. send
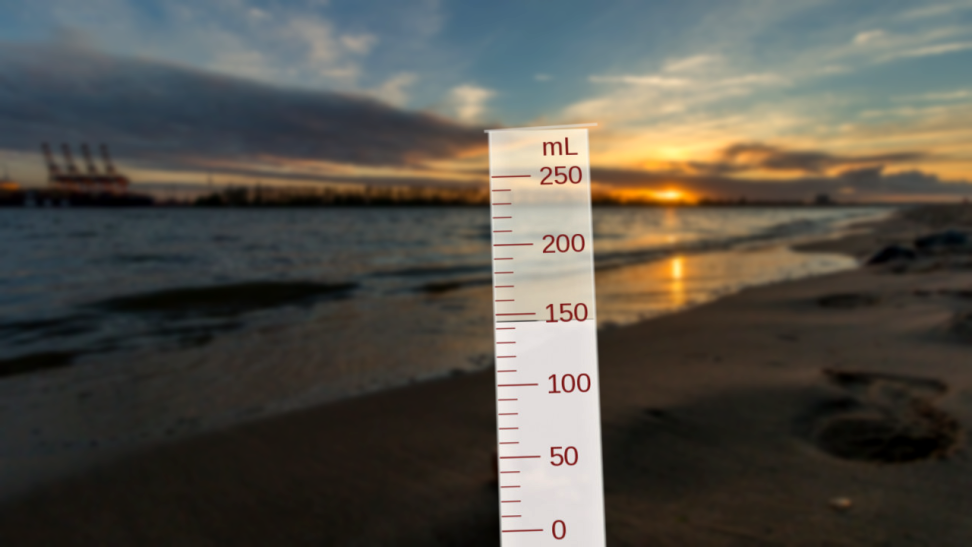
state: 145mL
